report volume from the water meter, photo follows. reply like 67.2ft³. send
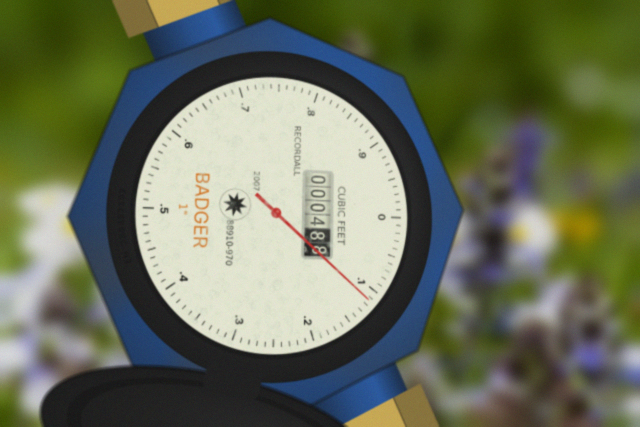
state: 488.11ft³
